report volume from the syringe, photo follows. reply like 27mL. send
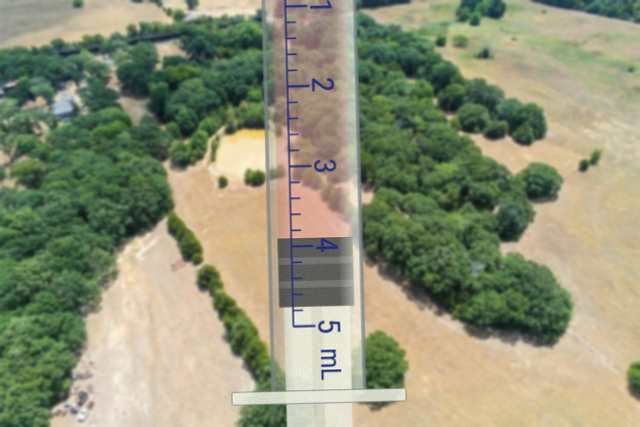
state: 3.9mL
